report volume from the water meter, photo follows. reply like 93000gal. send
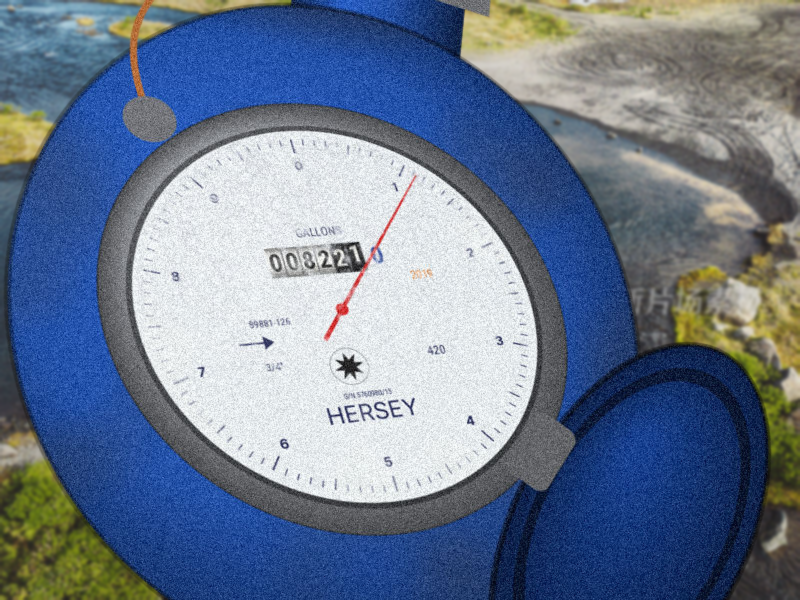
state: 82211.1gal
